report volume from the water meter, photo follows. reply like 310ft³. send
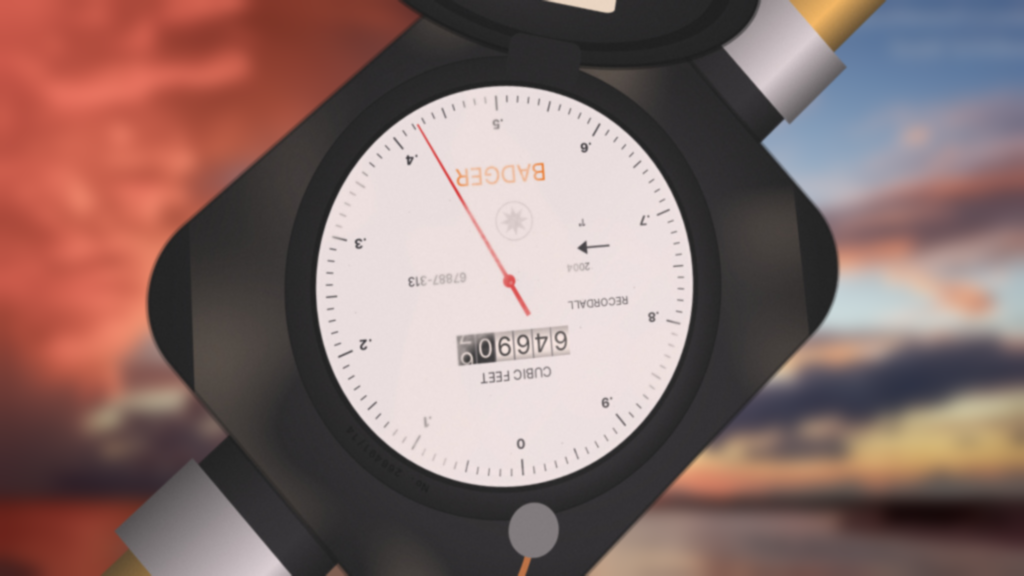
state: 646906.42ft³
